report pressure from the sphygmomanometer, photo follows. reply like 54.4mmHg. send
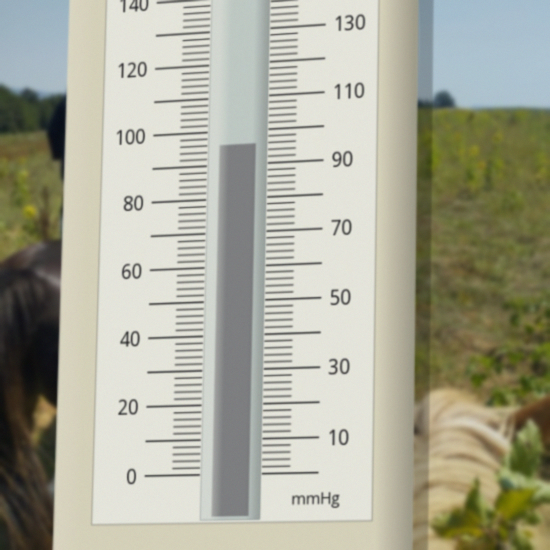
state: 96mmHg
